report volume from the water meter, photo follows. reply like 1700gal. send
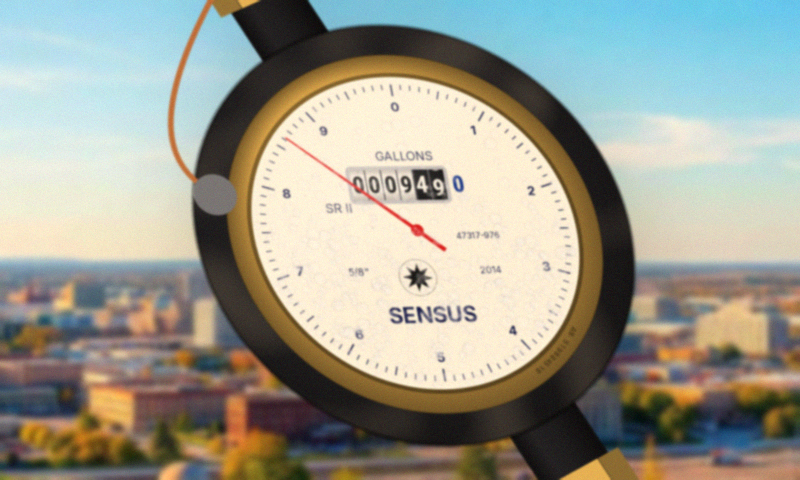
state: 9488.6gal
